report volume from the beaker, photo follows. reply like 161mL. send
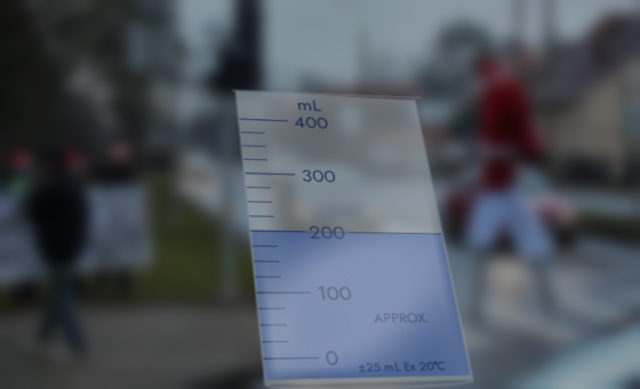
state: 200mL
